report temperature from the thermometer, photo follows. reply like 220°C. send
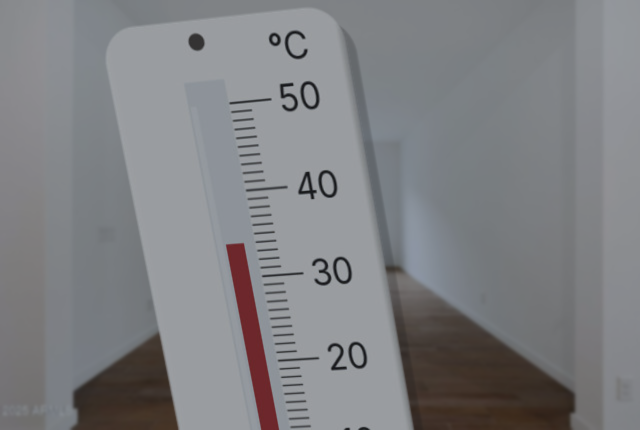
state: 34°C
